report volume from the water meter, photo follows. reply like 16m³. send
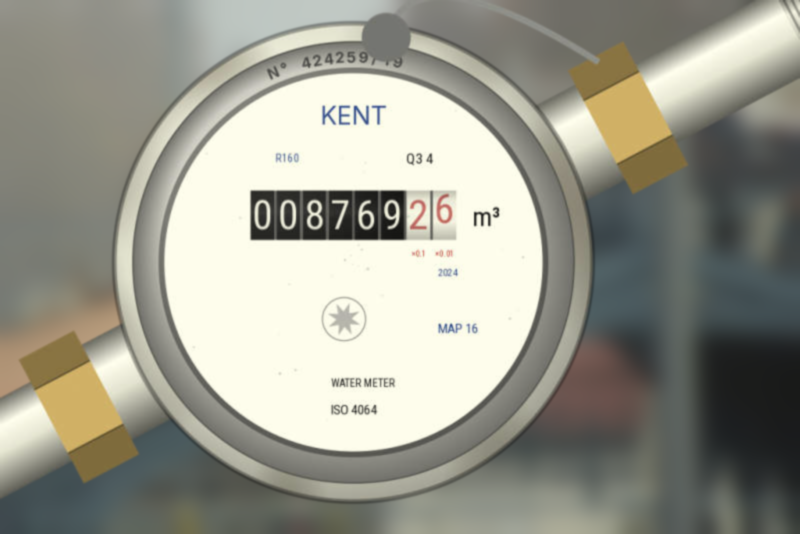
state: 8769.26m³
